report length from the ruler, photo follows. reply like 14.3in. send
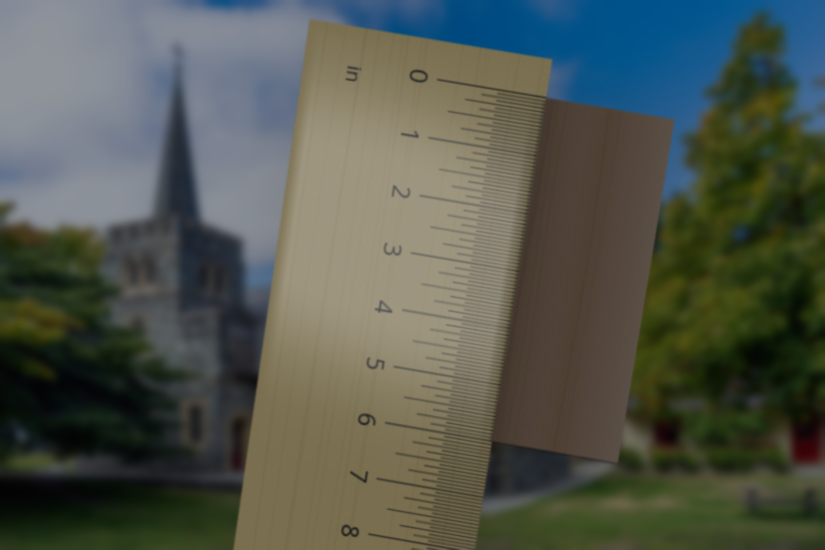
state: 6in
